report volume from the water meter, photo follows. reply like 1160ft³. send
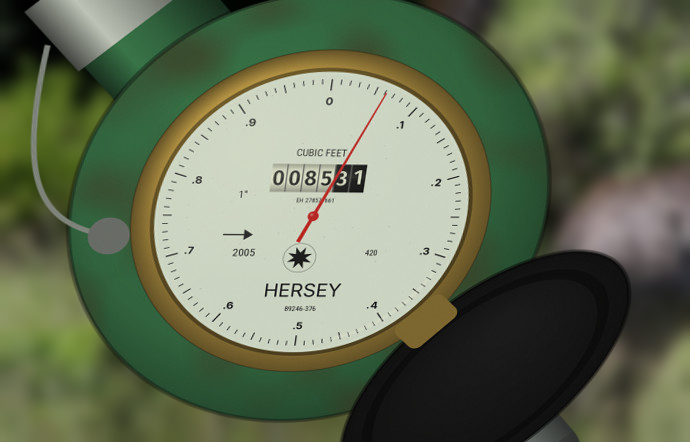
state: 8531.06ft³
